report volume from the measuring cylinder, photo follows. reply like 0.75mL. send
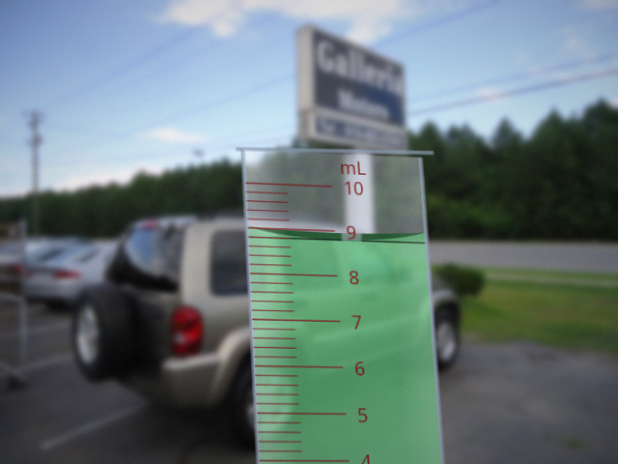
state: 8.8mL
